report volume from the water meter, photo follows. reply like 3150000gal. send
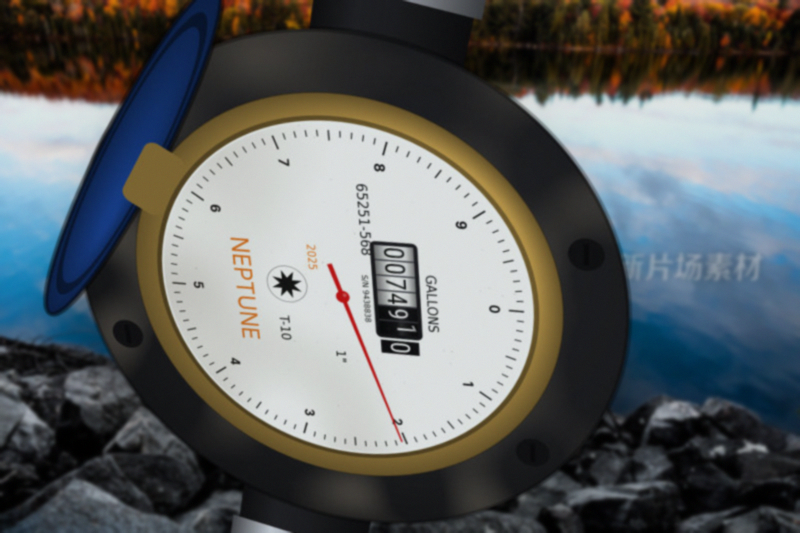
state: 74912.0gal
